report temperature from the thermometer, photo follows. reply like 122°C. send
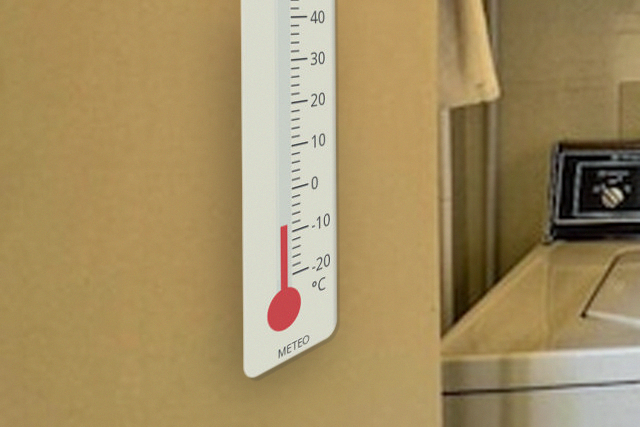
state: -8°C
